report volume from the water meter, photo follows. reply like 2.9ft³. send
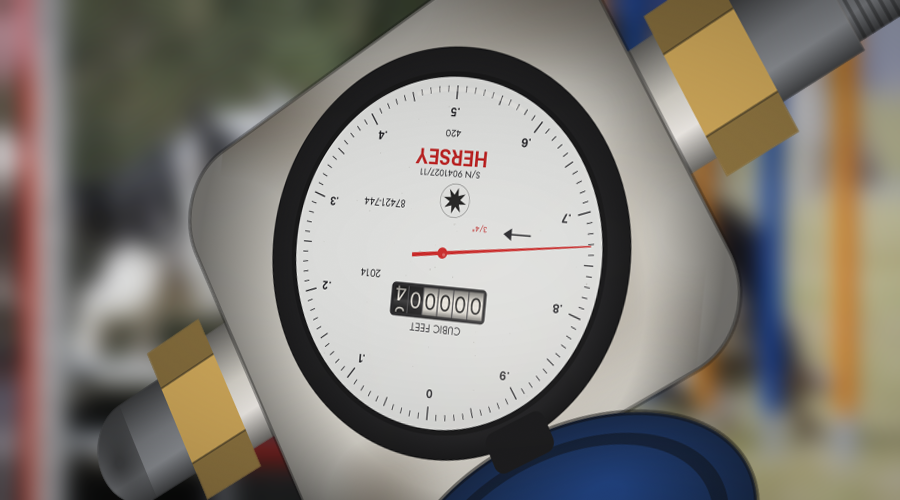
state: 3.73ft³
